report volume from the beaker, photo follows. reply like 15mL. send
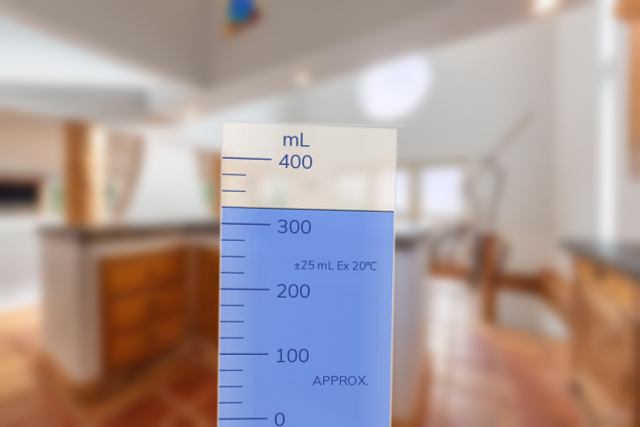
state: 325mL
